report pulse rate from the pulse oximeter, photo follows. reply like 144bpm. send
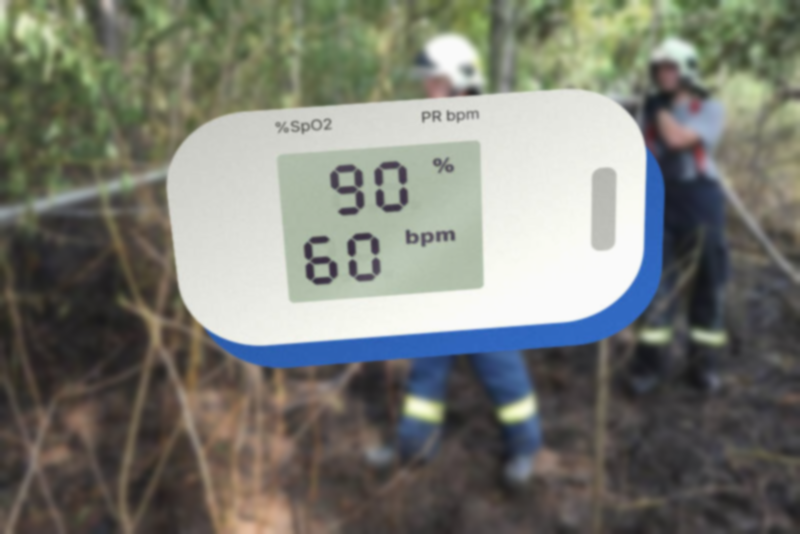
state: 60bpm
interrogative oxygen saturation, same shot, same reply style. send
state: 90%
